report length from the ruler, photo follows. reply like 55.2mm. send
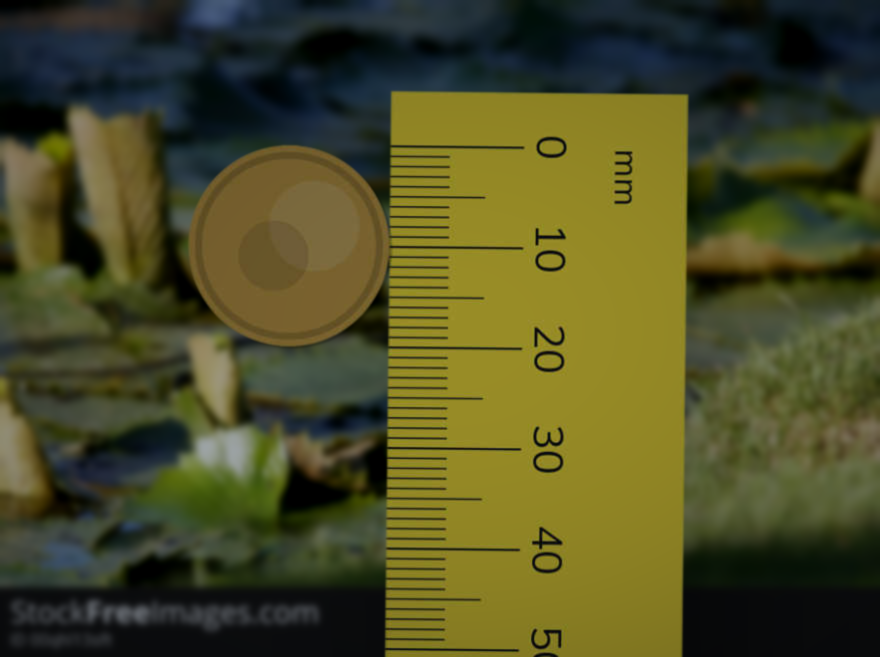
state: 20mm
